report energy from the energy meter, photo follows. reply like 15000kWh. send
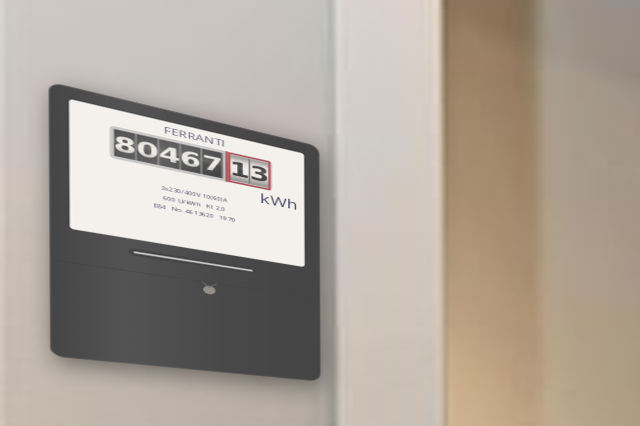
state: 80467.13kWh
